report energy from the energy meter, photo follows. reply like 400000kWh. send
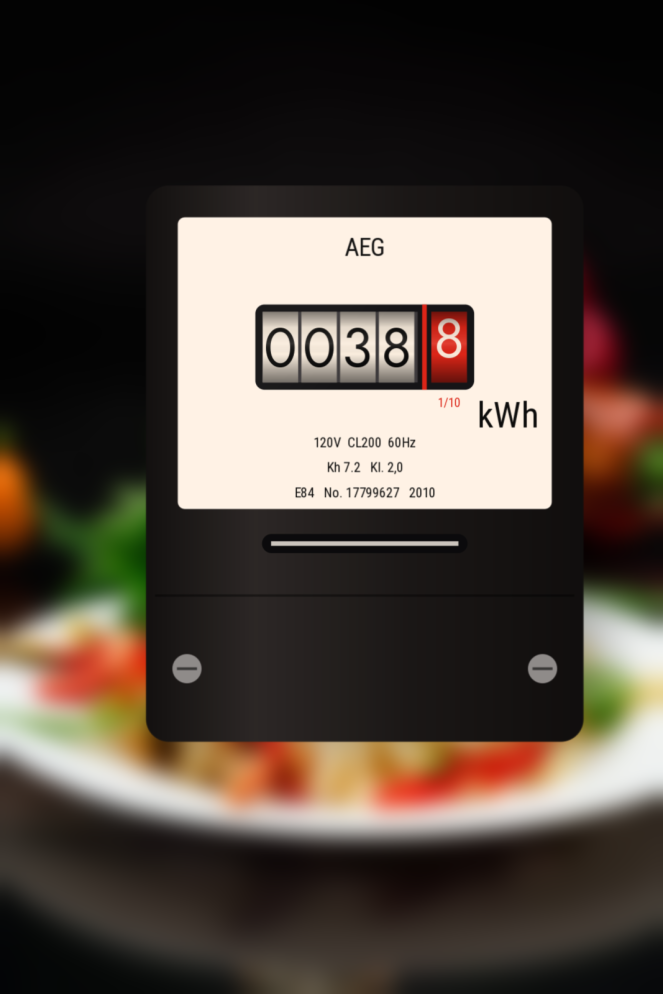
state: 38.8kWh
